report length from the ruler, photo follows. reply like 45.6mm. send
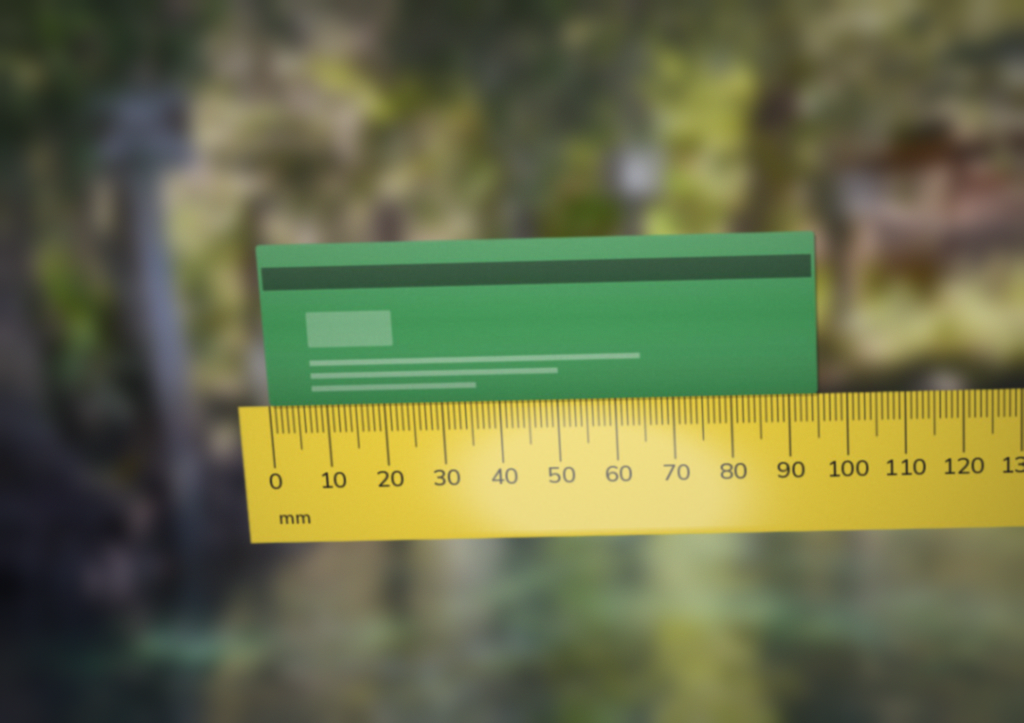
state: 95mm
